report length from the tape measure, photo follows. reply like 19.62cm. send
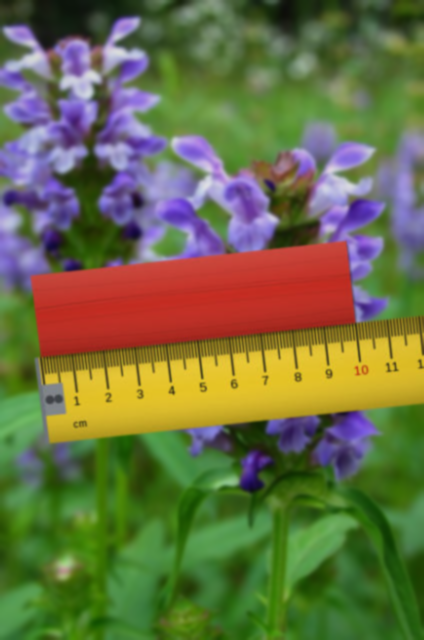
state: 10cm
